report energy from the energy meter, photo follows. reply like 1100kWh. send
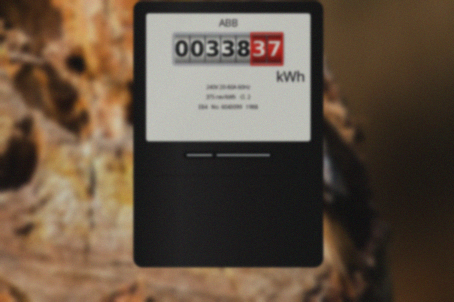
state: 338.37kWh
